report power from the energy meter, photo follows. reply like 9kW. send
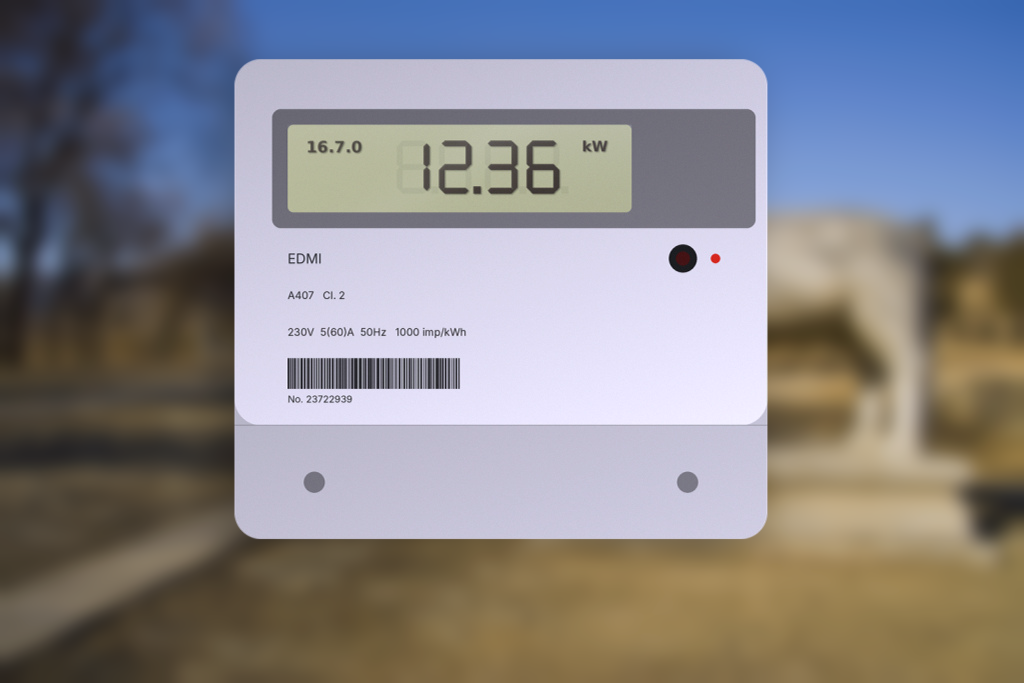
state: 12.36kW
